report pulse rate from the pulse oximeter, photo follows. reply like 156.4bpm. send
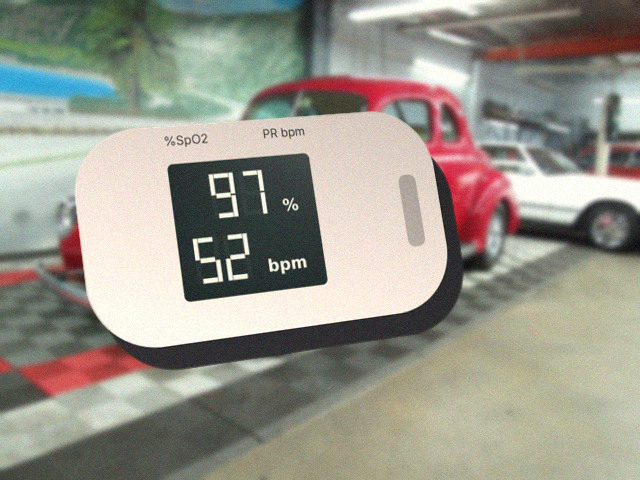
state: 52bpm
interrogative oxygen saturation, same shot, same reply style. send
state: 97%
